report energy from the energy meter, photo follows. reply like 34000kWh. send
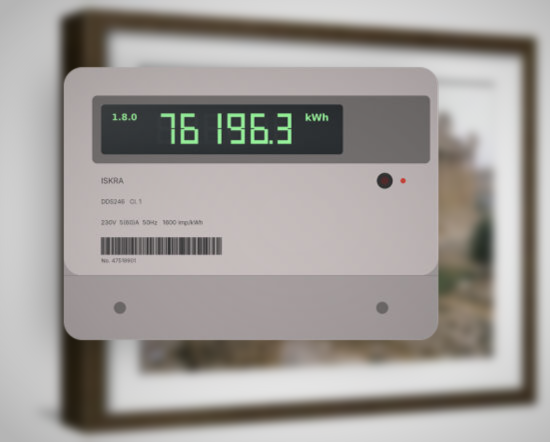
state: 76196.3kWh
